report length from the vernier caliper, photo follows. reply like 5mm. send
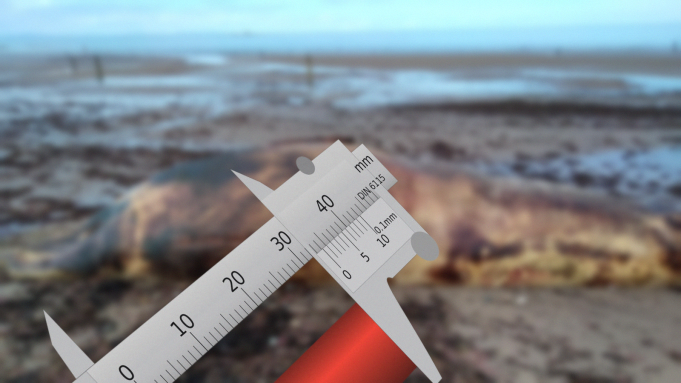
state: 34.2mm
